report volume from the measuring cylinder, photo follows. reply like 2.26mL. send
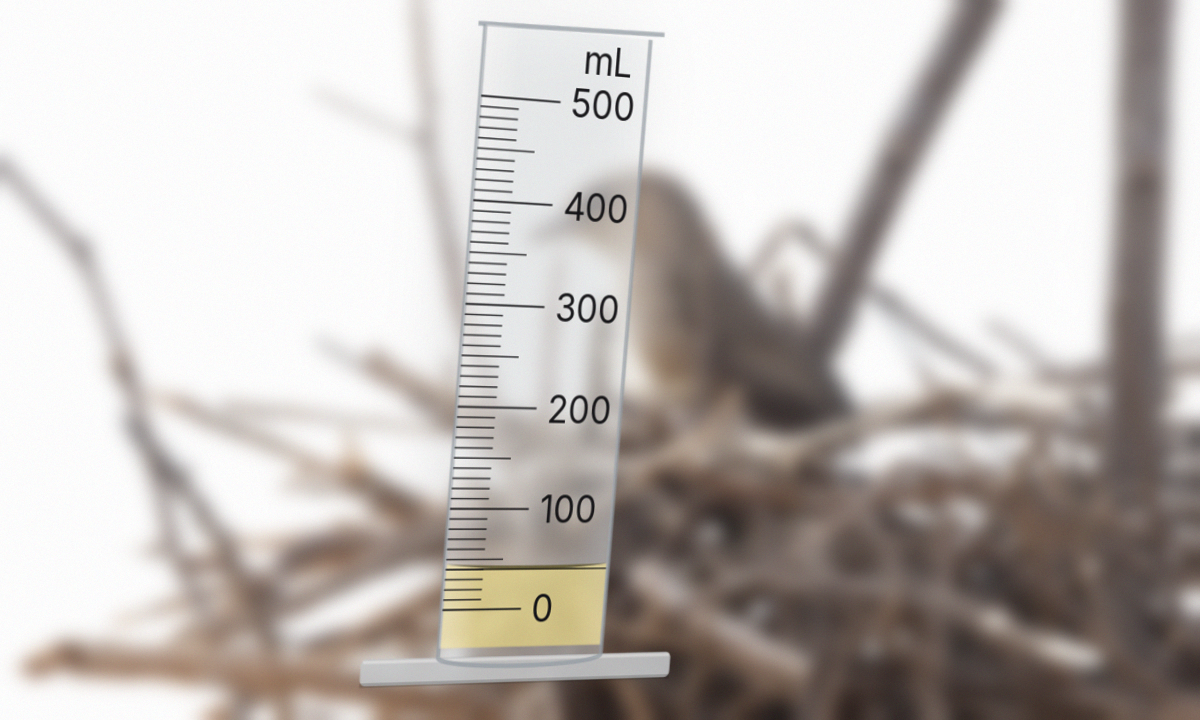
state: 40mL
